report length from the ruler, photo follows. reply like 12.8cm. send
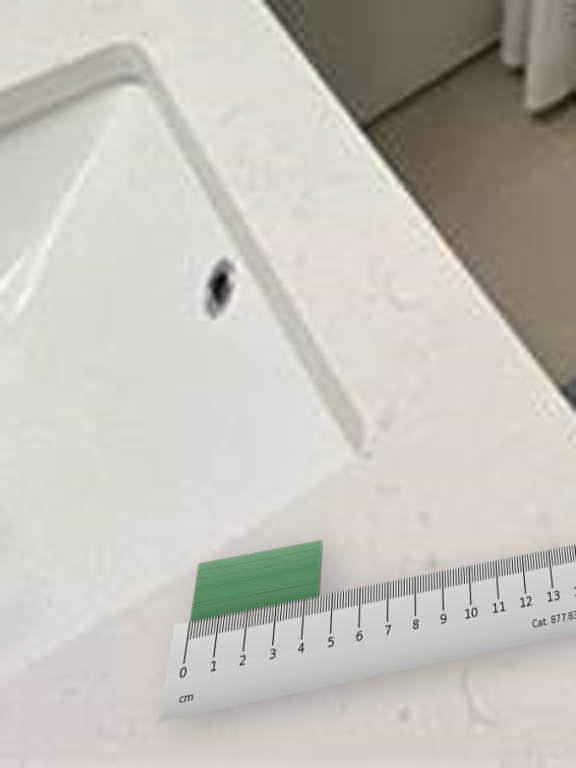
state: 4.5cm
